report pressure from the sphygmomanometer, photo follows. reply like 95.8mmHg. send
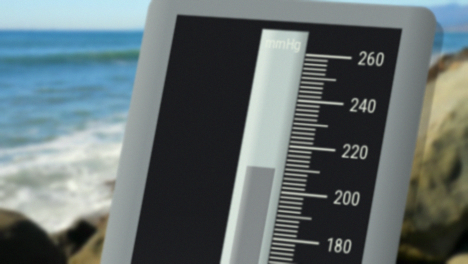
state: 210mmHg
